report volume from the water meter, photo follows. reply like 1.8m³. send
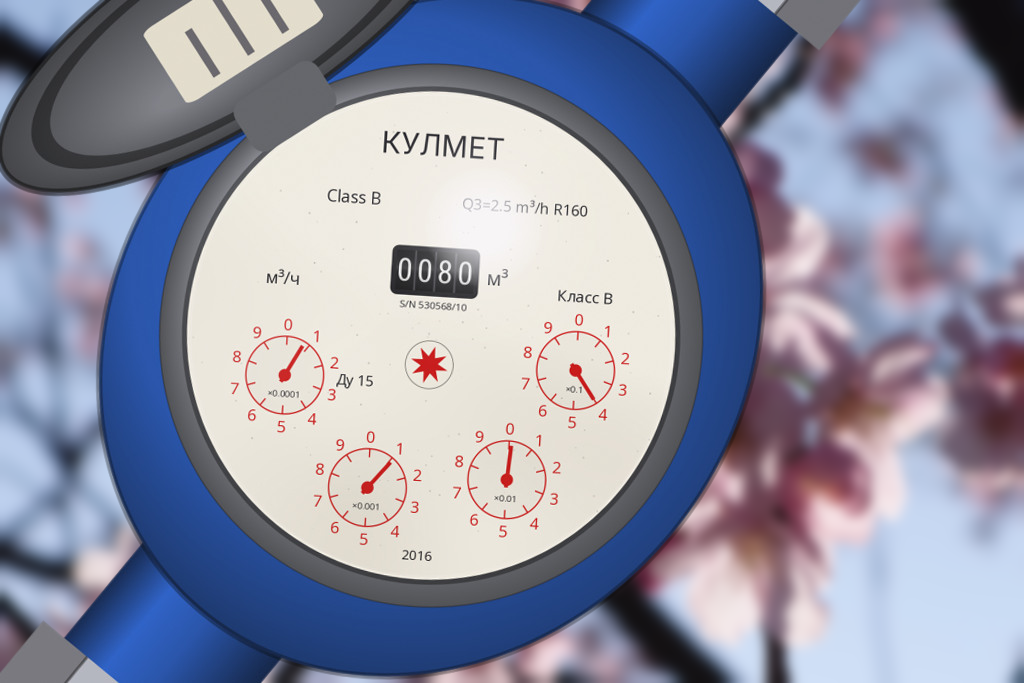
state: 80.4010m³
